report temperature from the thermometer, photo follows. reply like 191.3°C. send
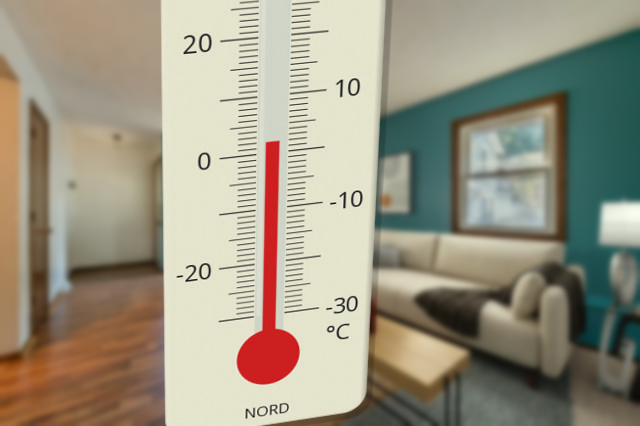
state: 2°C
